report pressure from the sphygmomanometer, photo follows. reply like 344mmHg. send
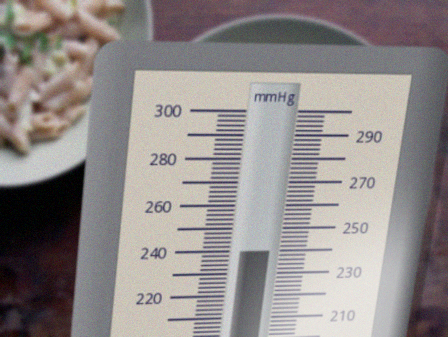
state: 240mmHg
